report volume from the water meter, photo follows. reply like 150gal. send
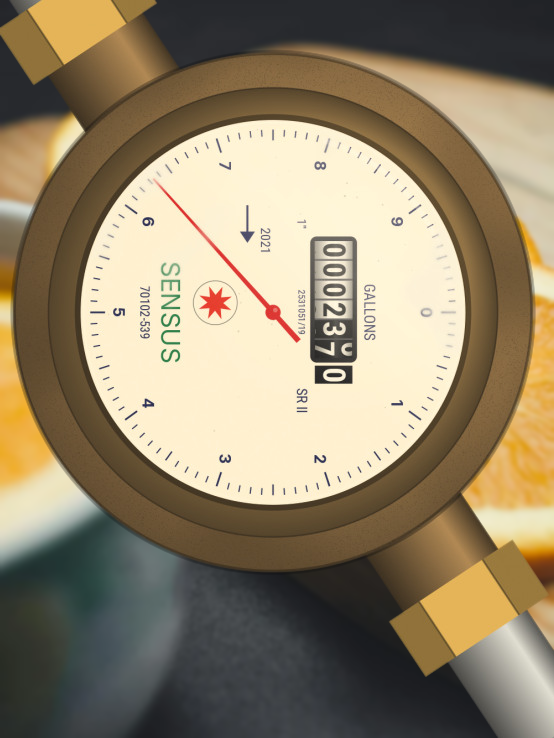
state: 2366.3gal
